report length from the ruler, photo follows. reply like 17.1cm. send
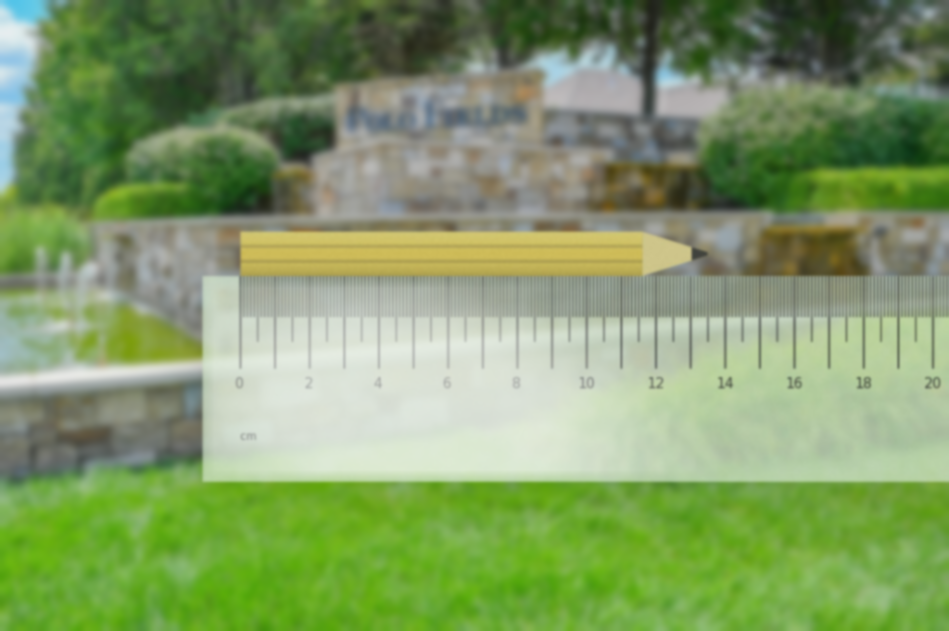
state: 13.5cm
